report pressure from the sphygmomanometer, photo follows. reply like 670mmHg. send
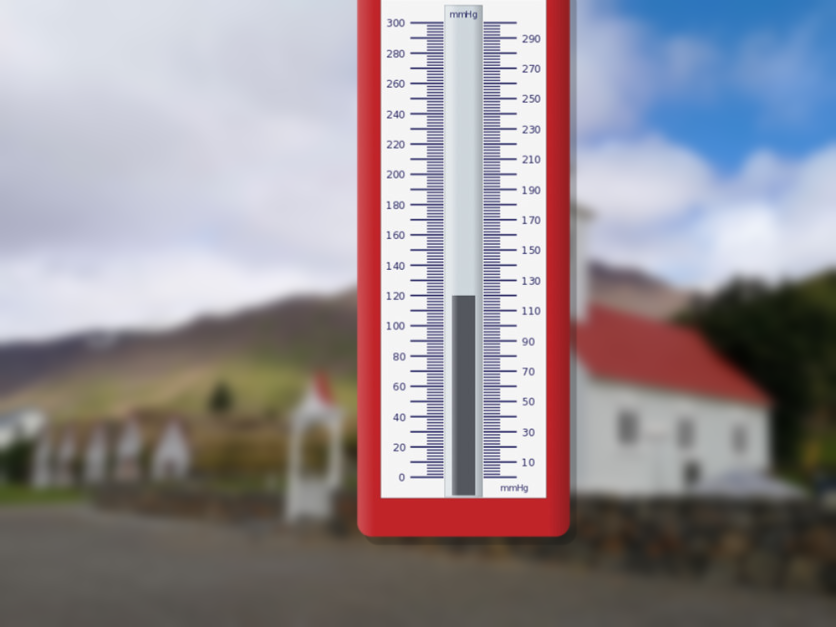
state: 120mmHg
